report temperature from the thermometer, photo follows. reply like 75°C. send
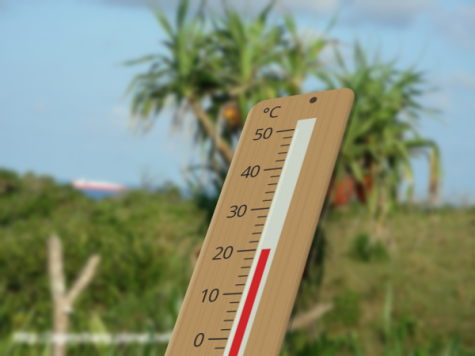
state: 20°C
